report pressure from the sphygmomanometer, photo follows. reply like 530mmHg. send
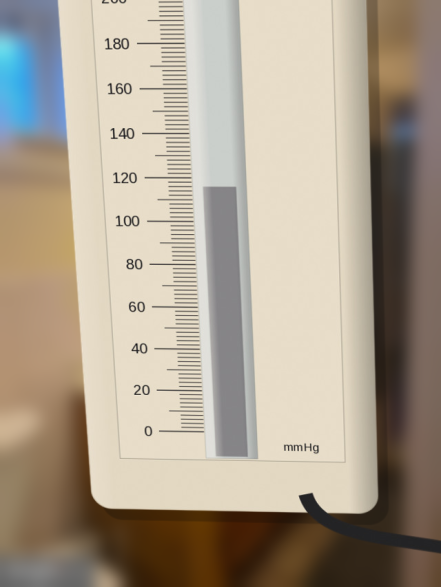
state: 116mmHg
